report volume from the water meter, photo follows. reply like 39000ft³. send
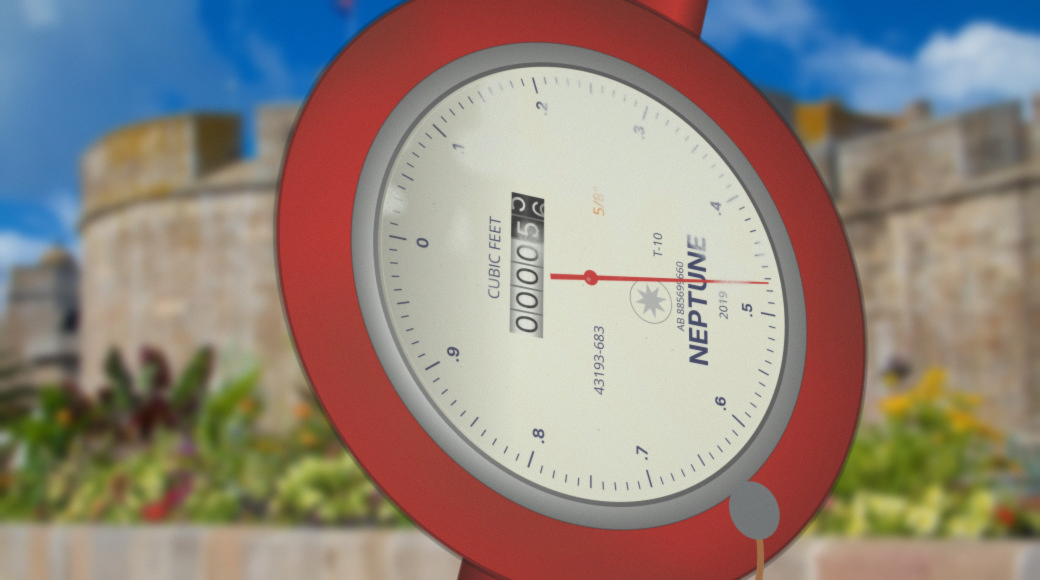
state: 55.47ft³
